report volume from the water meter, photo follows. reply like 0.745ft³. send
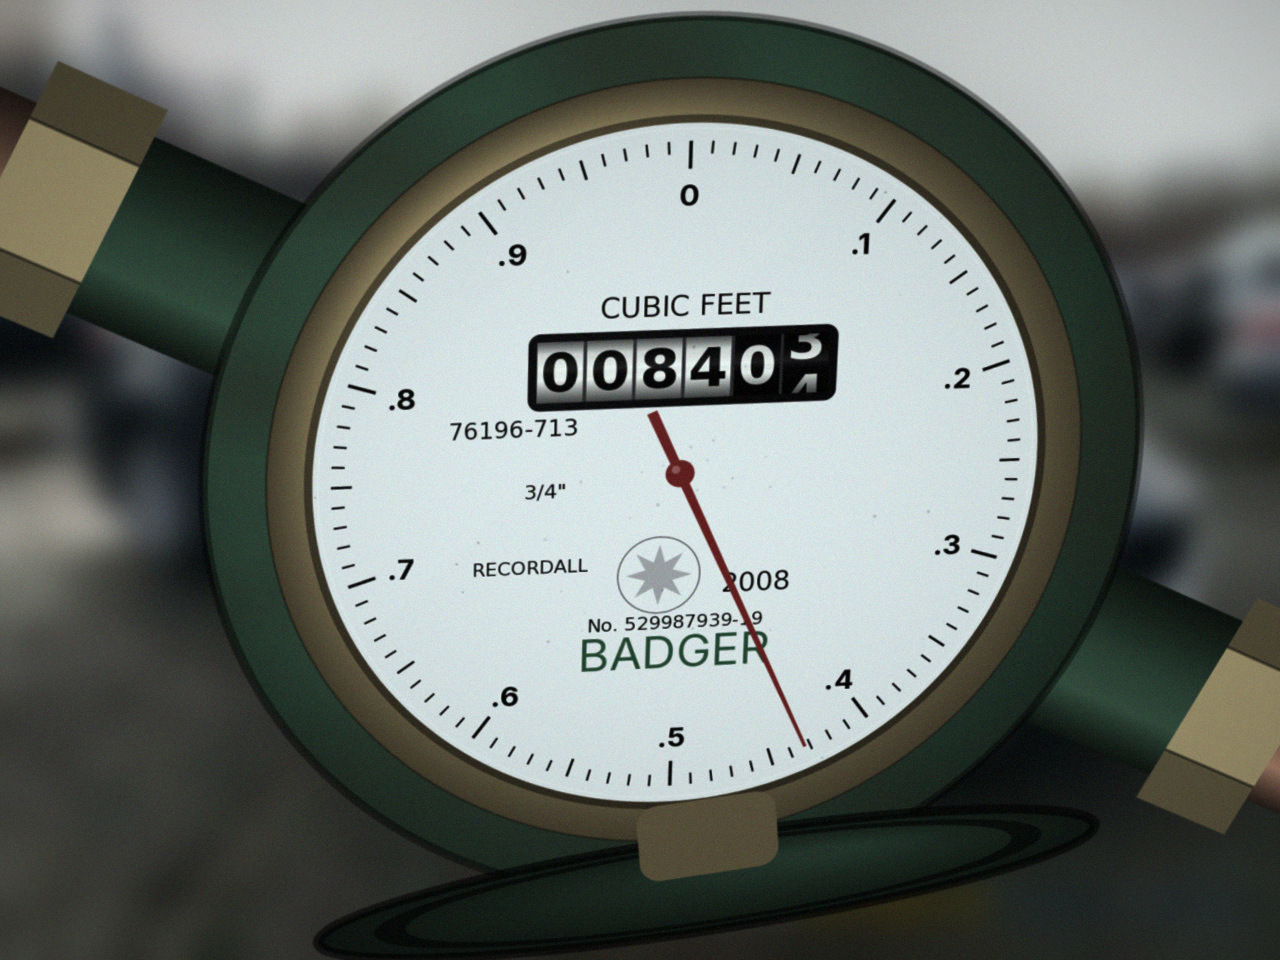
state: 8403.43ft³
